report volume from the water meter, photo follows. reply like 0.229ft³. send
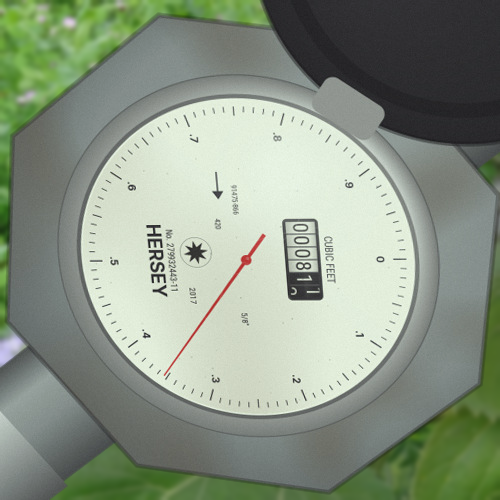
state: 811.35ft³
